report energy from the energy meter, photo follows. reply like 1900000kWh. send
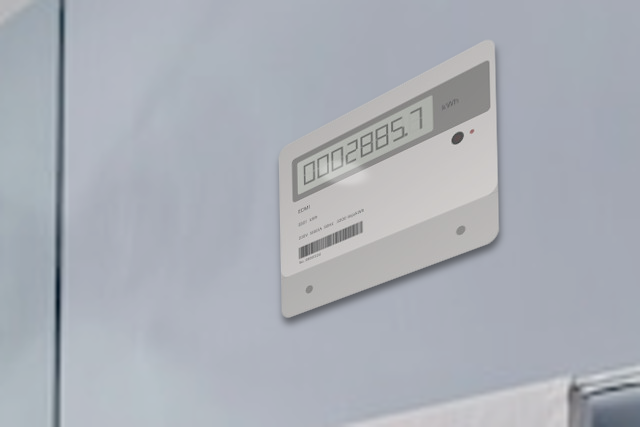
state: 2885.7kWh
